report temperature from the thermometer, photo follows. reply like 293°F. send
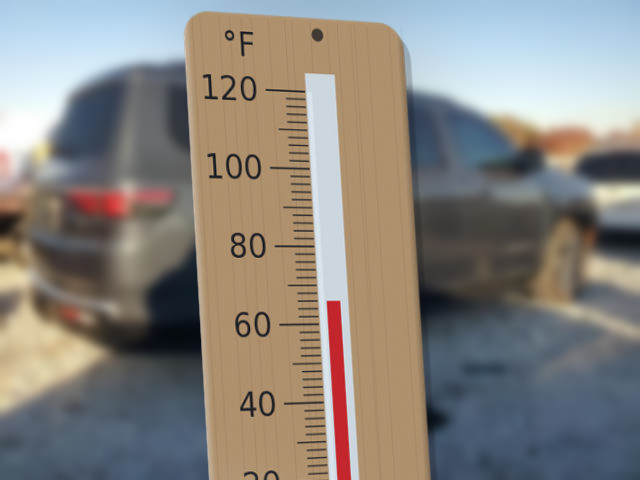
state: 66°F
